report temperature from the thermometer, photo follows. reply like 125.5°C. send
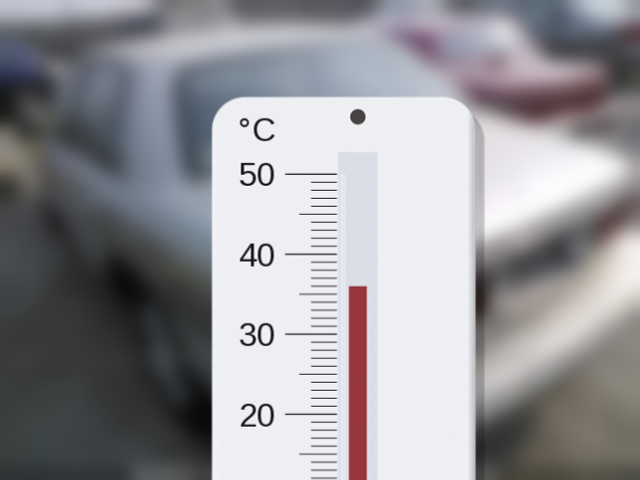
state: 36°C
